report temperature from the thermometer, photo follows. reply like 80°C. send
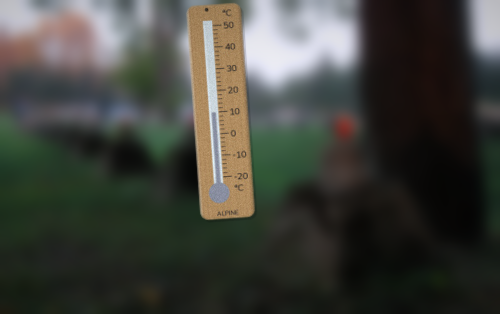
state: 10°C
